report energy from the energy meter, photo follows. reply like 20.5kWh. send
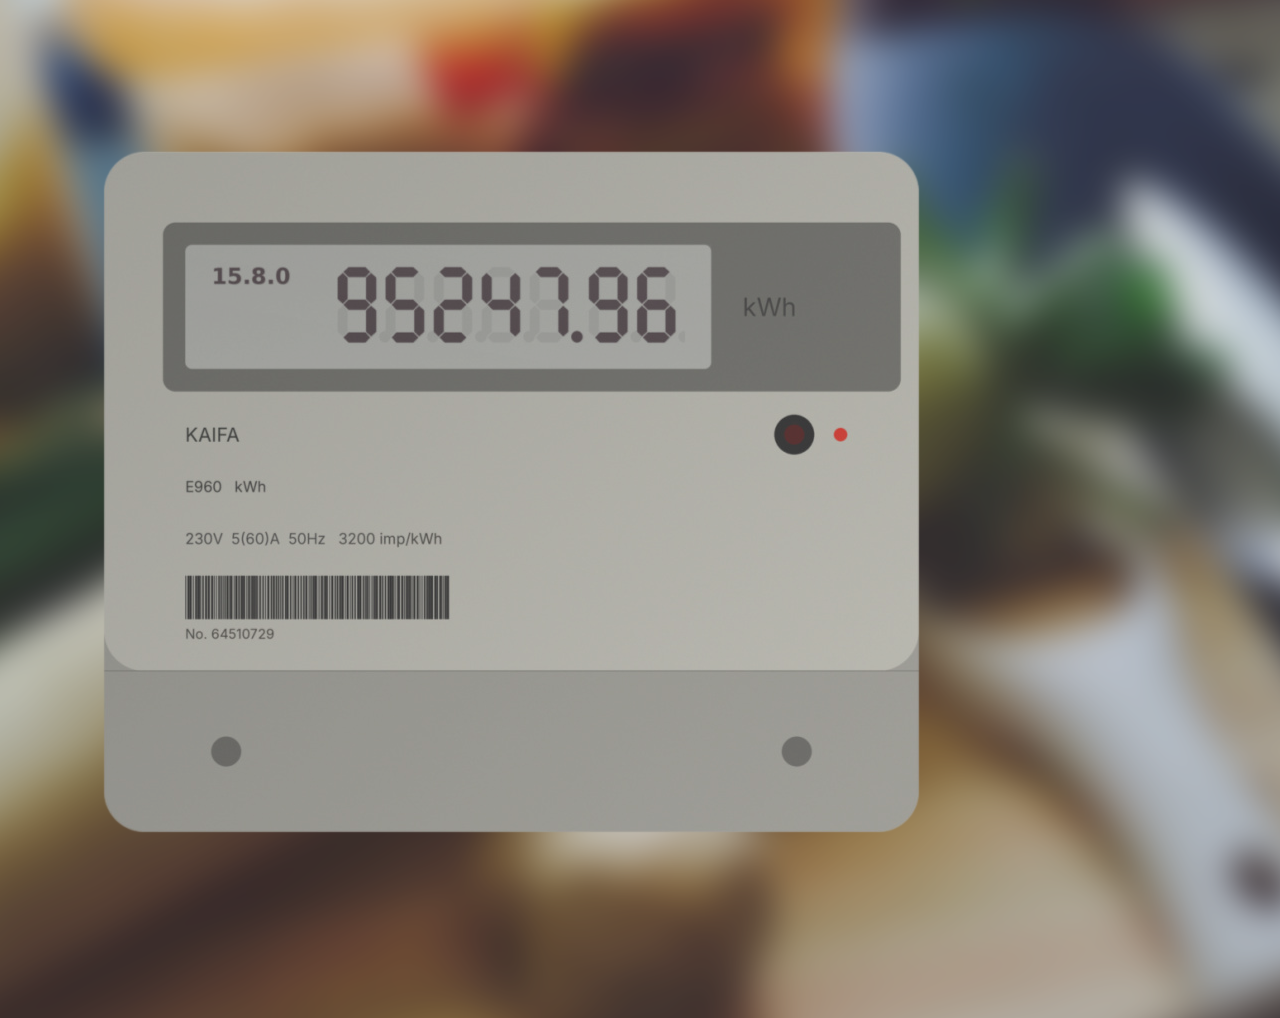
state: 95247.96kWh
